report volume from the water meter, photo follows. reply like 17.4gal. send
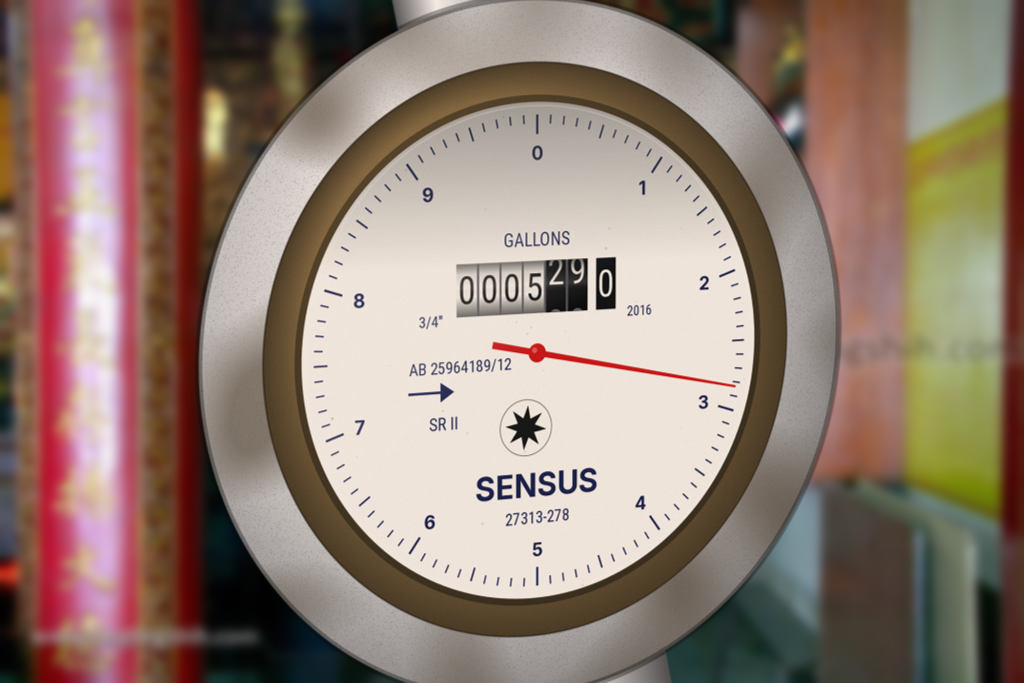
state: 5292.8gal
